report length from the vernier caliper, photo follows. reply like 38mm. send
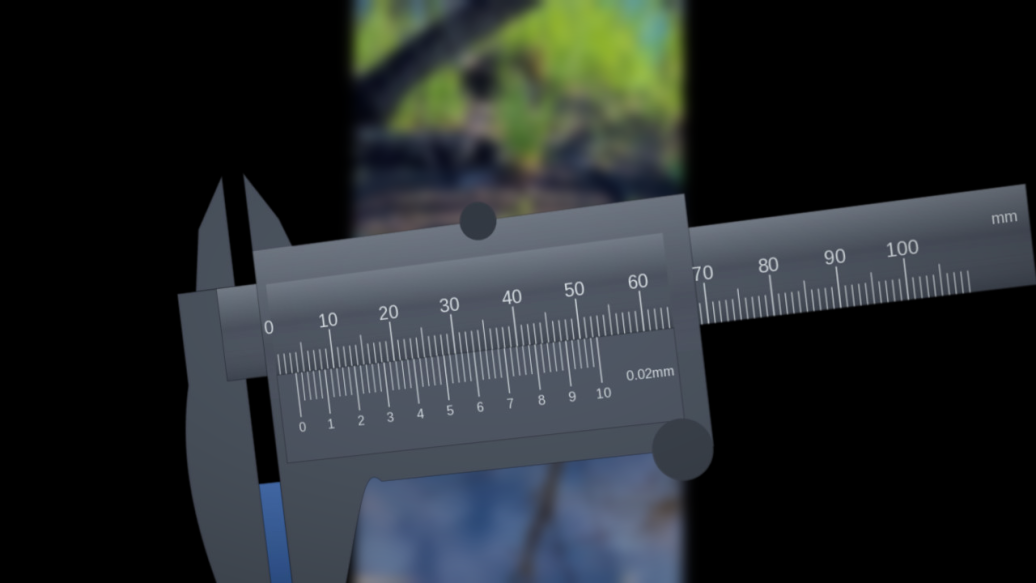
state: 3.6mm
